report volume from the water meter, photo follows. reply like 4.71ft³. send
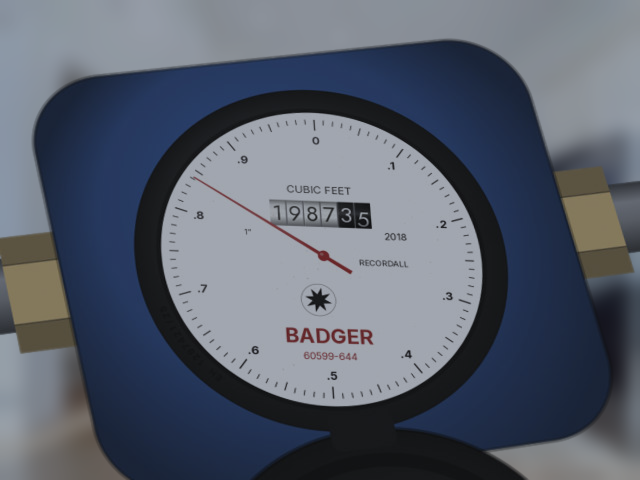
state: 198734.84ft³
